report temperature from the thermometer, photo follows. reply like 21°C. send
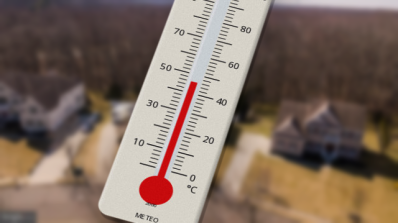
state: 46°C
